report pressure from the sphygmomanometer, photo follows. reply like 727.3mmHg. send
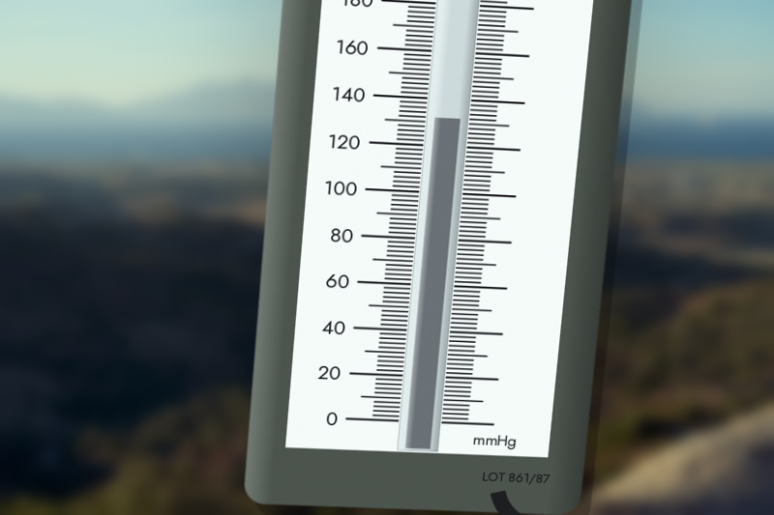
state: 132mmHg
